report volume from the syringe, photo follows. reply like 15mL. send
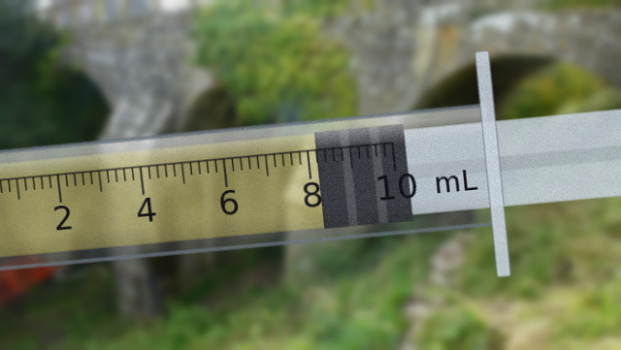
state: 8.2mL
